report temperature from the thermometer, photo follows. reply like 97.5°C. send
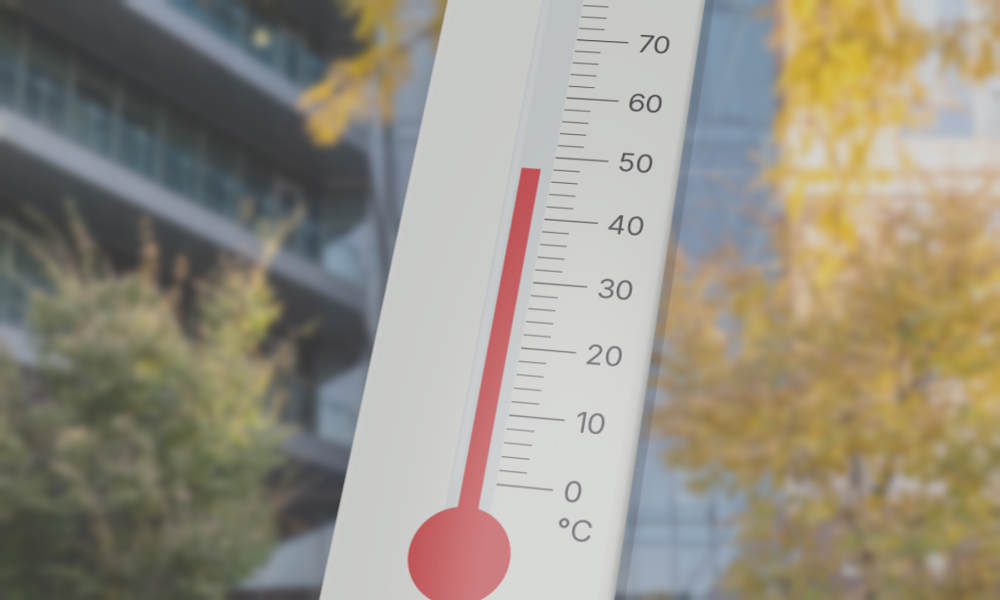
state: 48°C
